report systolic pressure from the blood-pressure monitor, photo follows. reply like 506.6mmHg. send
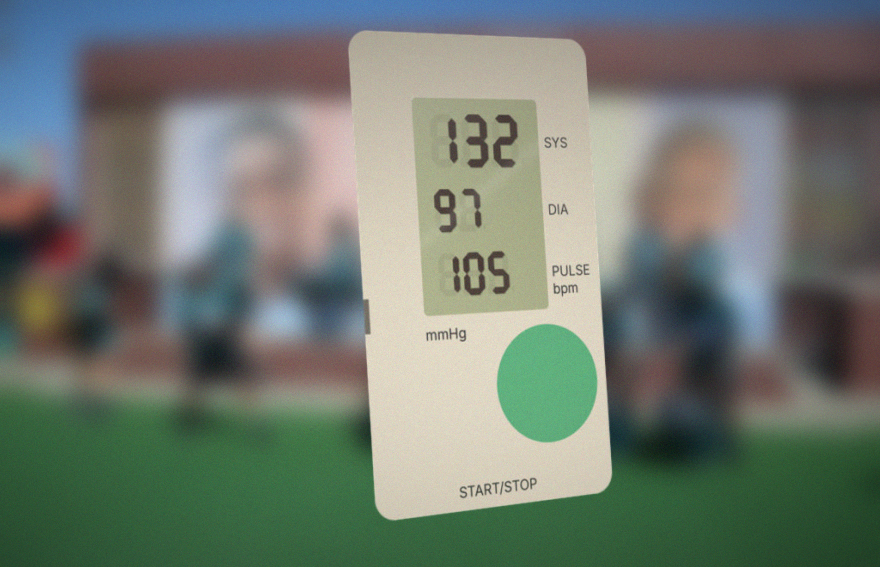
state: 132mmHg
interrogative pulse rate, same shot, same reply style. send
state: 105bpm
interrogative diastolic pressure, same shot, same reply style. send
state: 97mmHg
